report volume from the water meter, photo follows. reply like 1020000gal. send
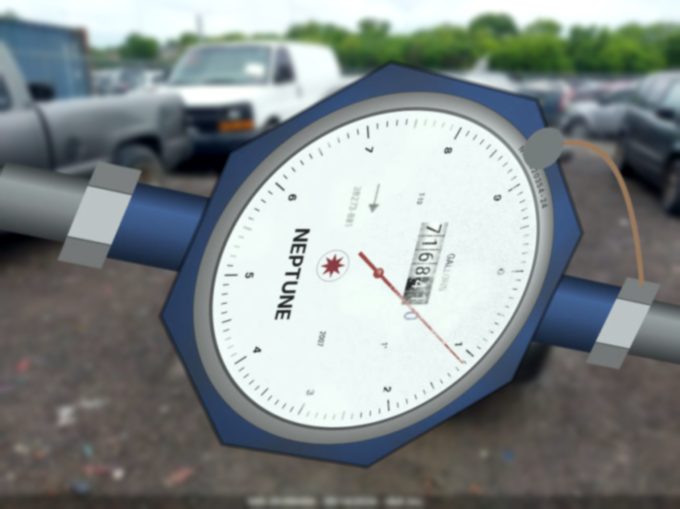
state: 7168411.1gal
